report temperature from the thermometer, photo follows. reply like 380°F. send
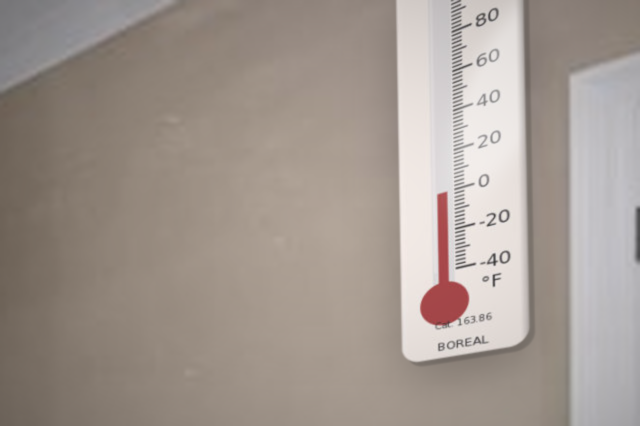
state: 0°F
